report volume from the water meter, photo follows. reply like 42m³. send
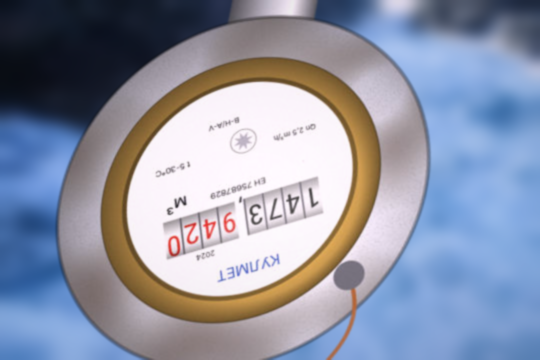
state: 1473.9420m³
